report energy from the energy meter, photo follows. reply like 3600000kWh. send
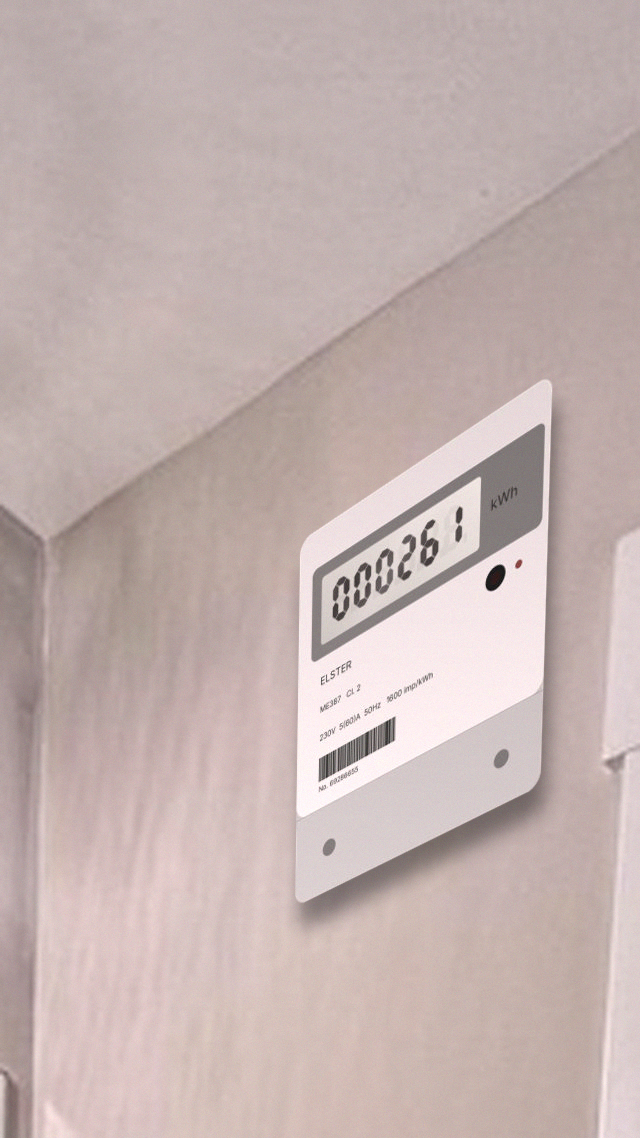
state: 261kWh
